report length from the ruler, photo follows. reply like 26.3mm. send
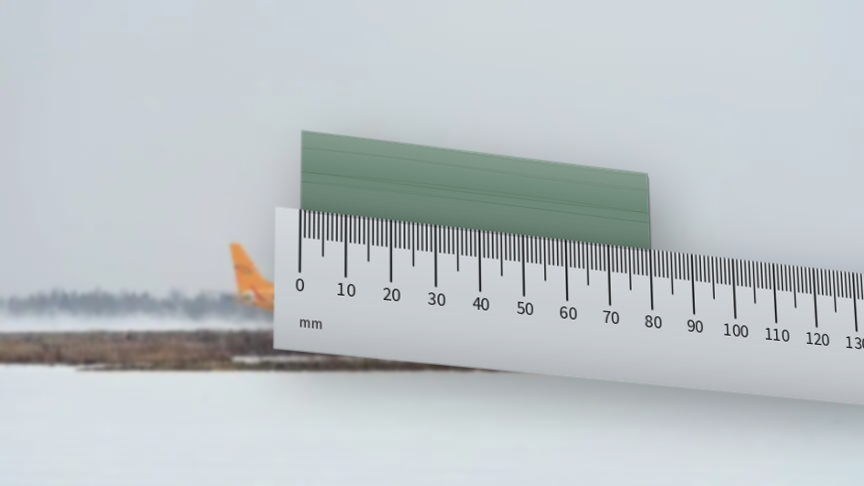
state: 80mm
